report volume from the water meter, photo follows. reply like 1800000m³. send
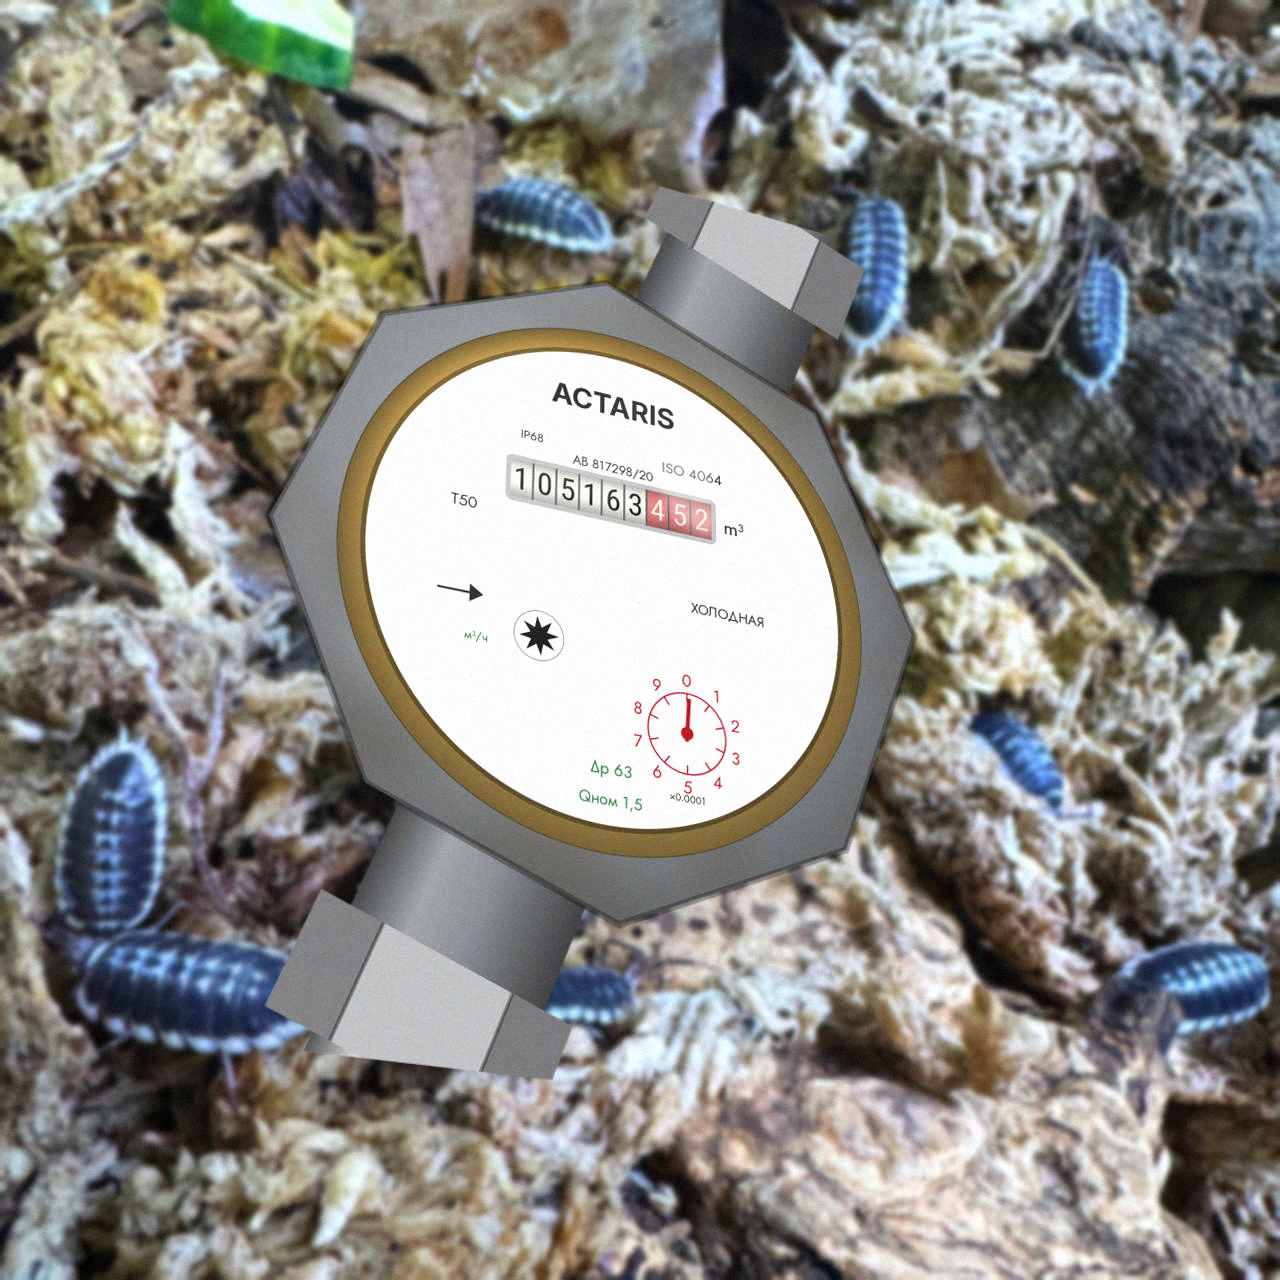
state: 105163.4520m³
